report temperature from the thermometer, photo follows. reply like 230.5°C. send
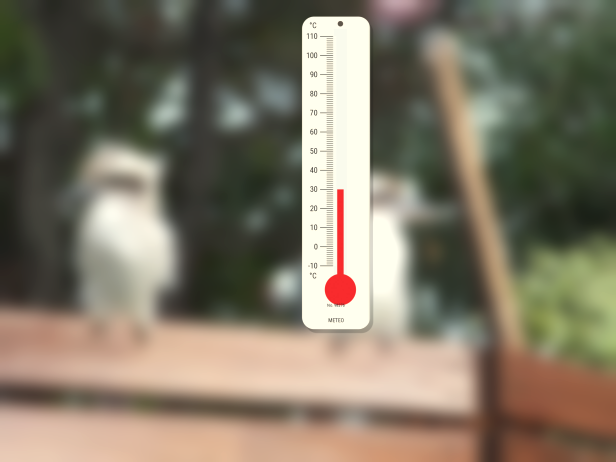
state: 30°C
